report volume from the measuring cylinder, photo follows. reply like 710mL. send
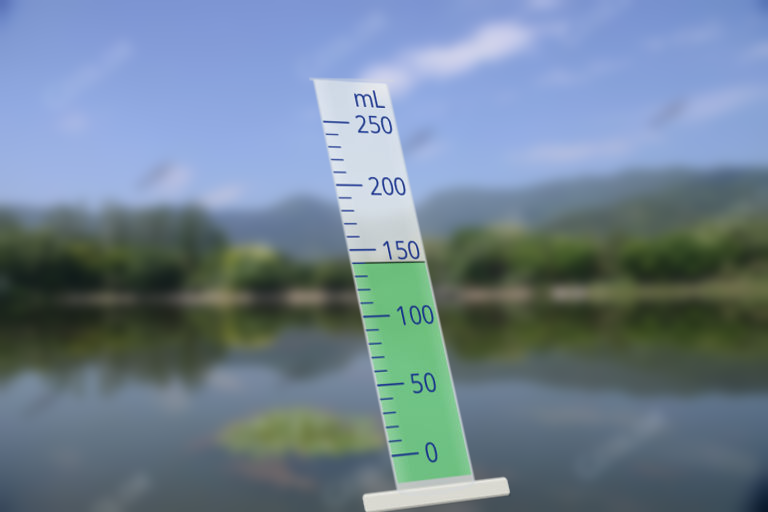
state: 140mL
